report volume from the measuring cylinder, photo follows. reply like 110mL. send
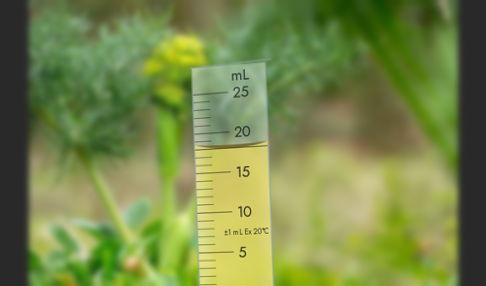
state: 18mL
